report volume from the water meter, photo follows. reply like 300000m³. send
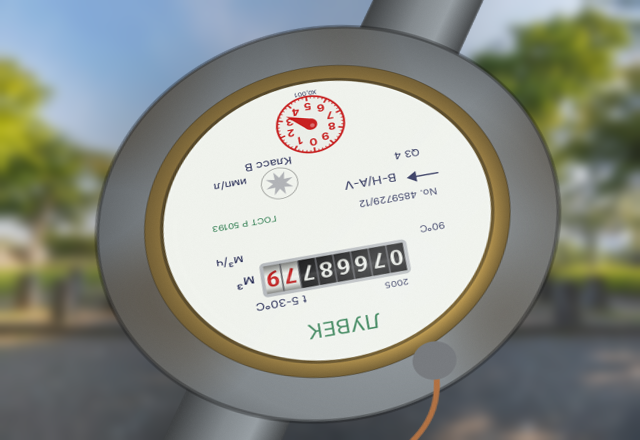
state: 76687.793m³
